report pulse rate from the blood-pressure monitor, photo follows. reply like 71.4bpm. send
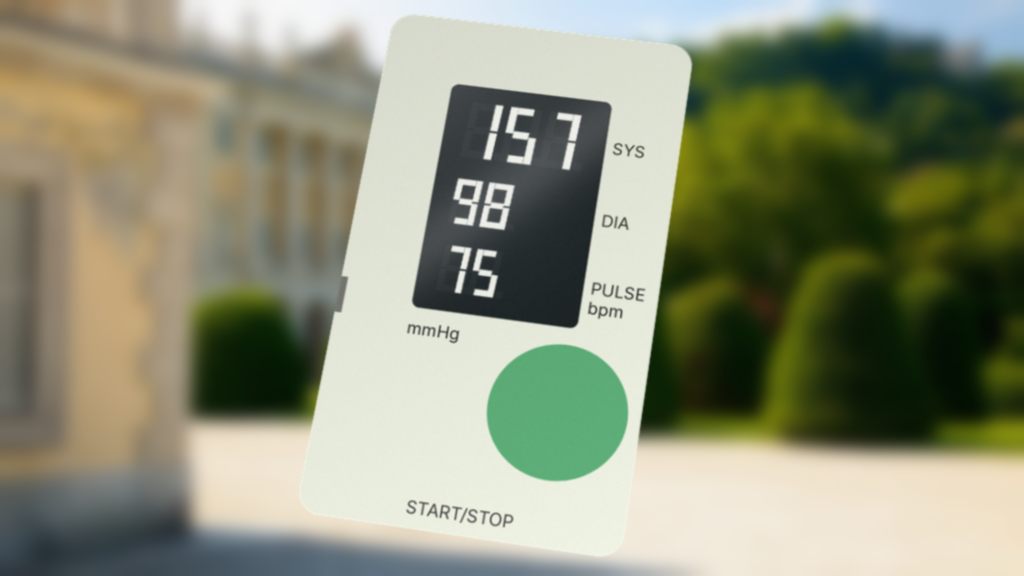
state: 75bpm
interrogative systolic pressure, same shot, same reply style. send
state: 157mmHg
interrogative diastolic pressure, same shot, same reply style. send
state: 98mmHg
